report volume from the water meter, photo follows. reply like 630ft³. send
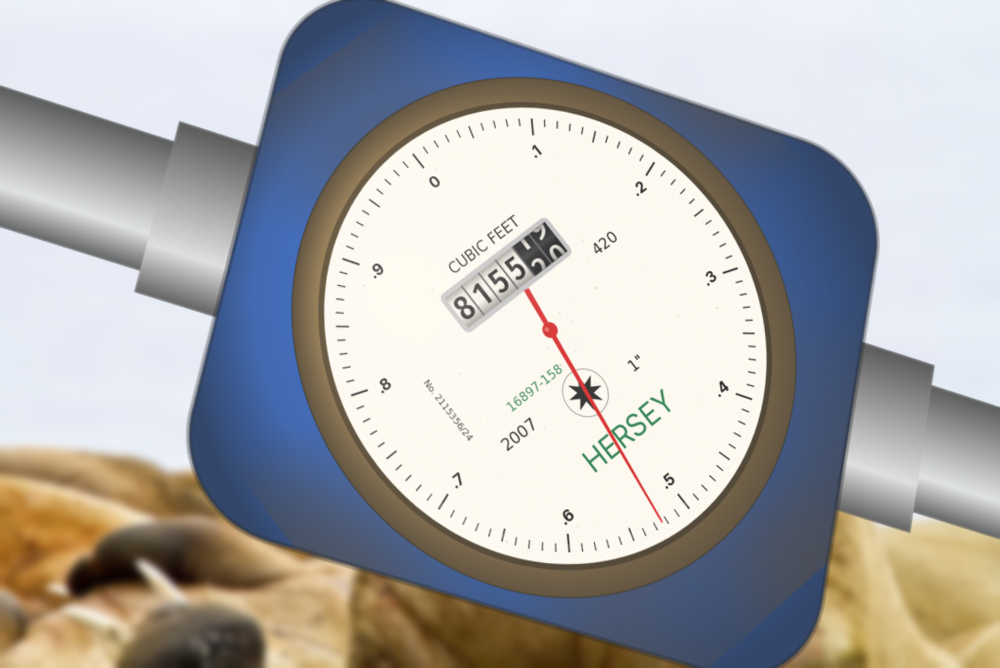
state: 815519.52ft³
